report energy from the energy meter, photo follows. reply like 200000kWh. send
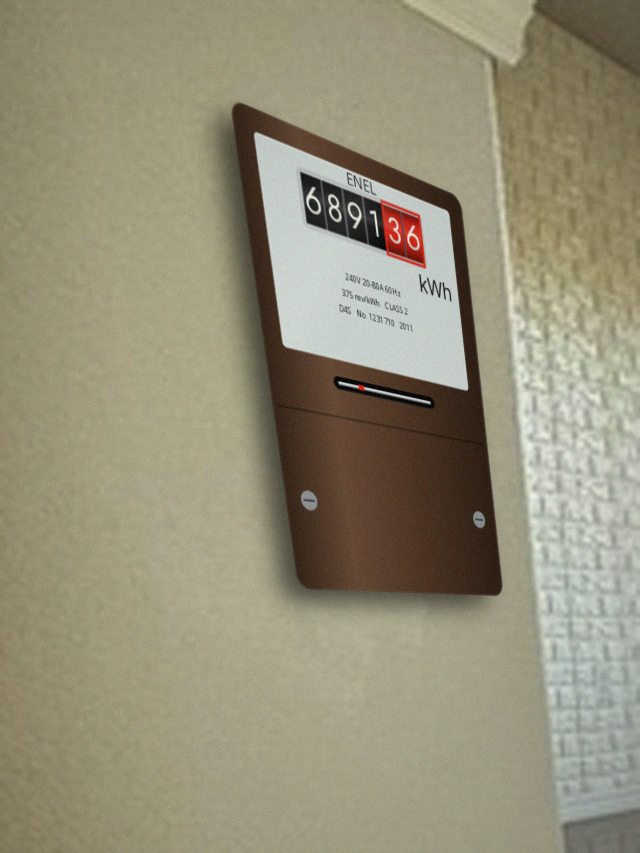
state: 6891.36kWh
